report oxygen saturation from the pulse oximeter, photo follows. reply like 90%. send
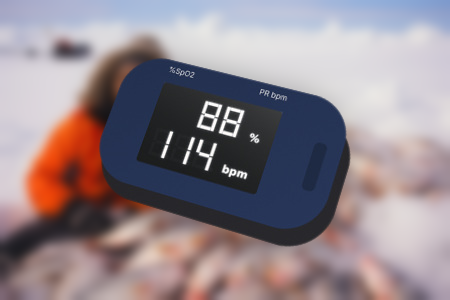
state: 88%
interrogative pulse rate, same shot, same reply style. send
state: 114bpm
